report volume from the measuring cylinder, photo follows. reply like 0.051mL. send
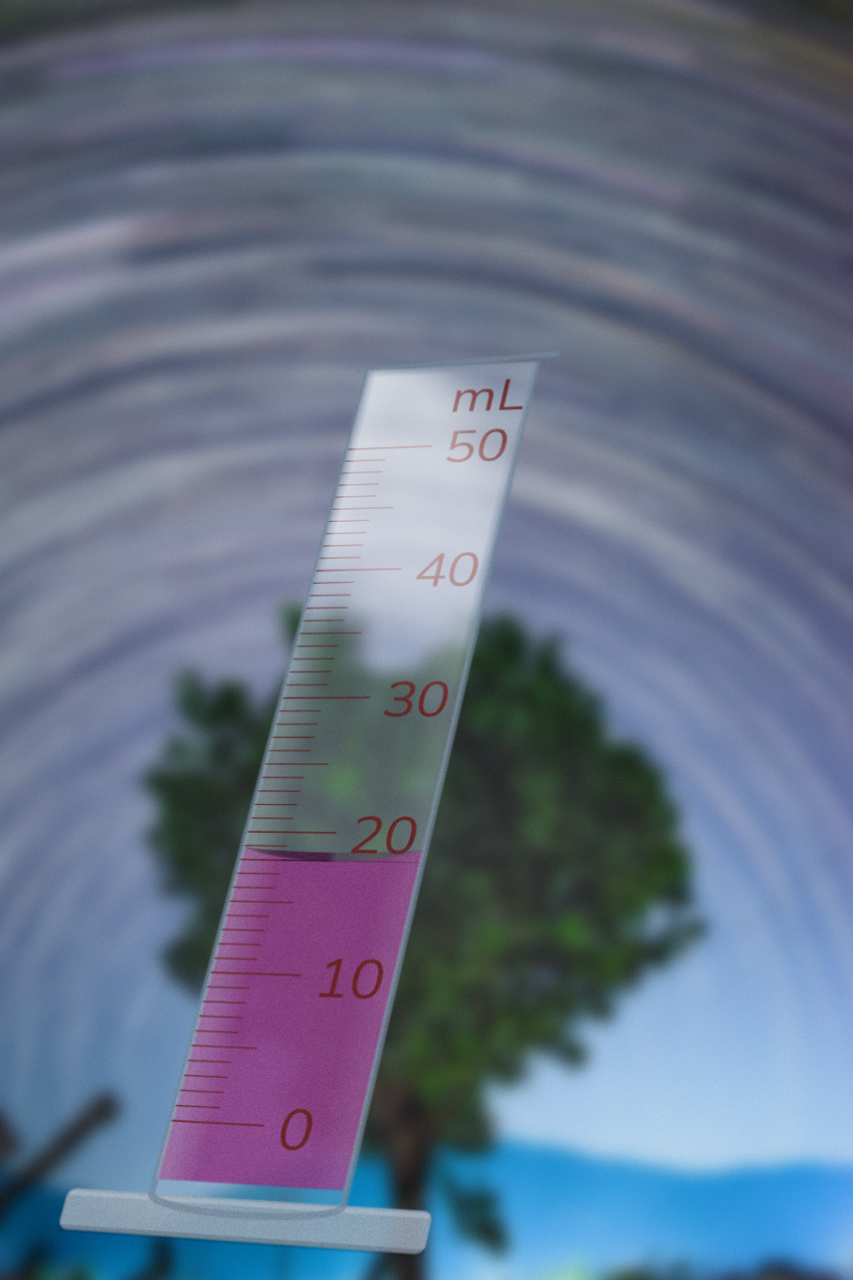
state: 18mL
